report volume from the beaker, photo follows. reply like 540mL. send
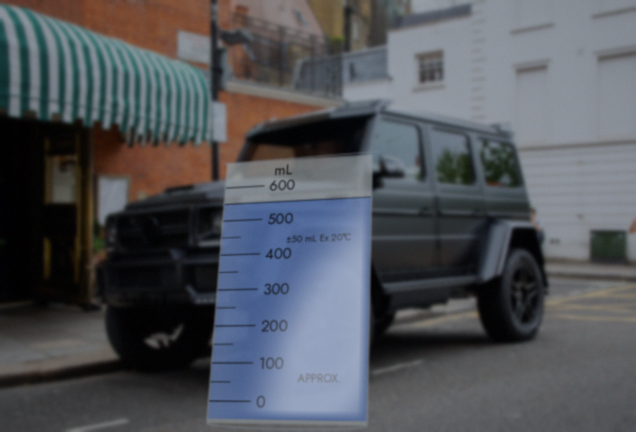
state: 550mL
